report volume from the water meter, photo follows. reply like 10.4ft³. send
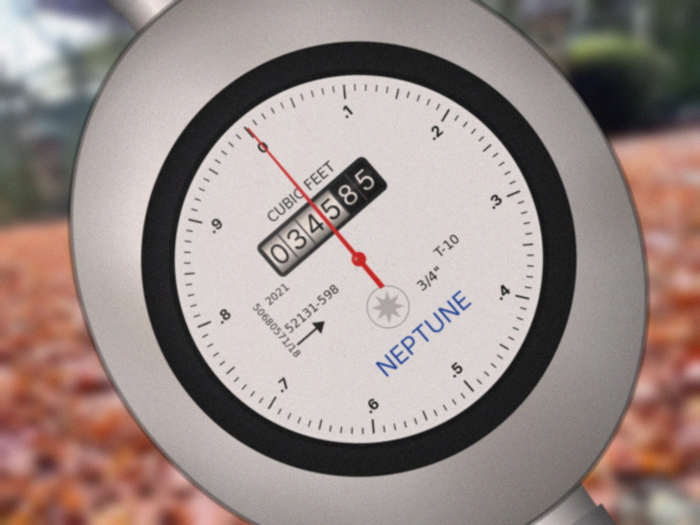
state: 34585.00ft³
